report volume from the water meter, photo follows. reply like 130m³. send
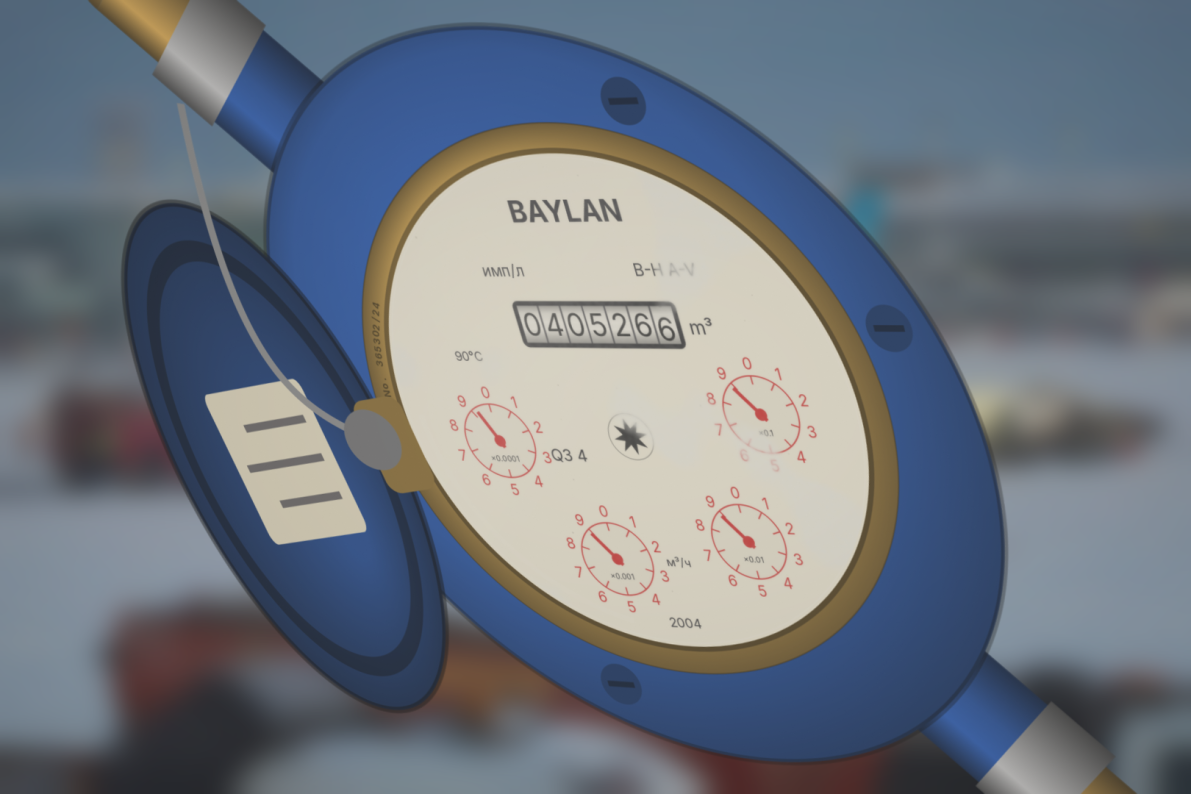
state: 405265.8889m³
